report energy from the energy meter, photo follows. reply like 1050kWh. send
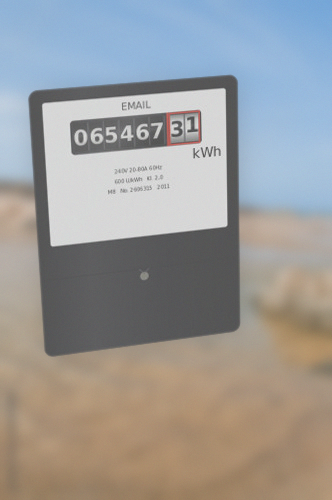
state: 65467.31kWh
